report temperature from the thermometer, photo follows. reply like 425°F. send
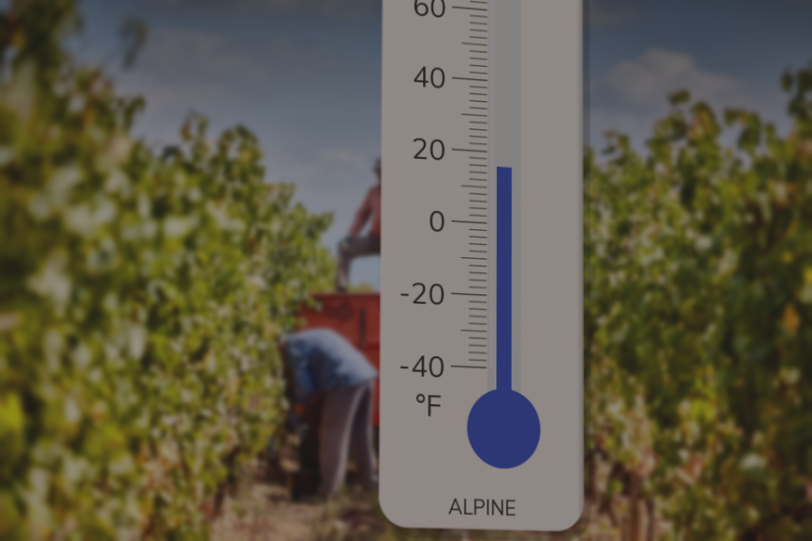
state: 16°F
